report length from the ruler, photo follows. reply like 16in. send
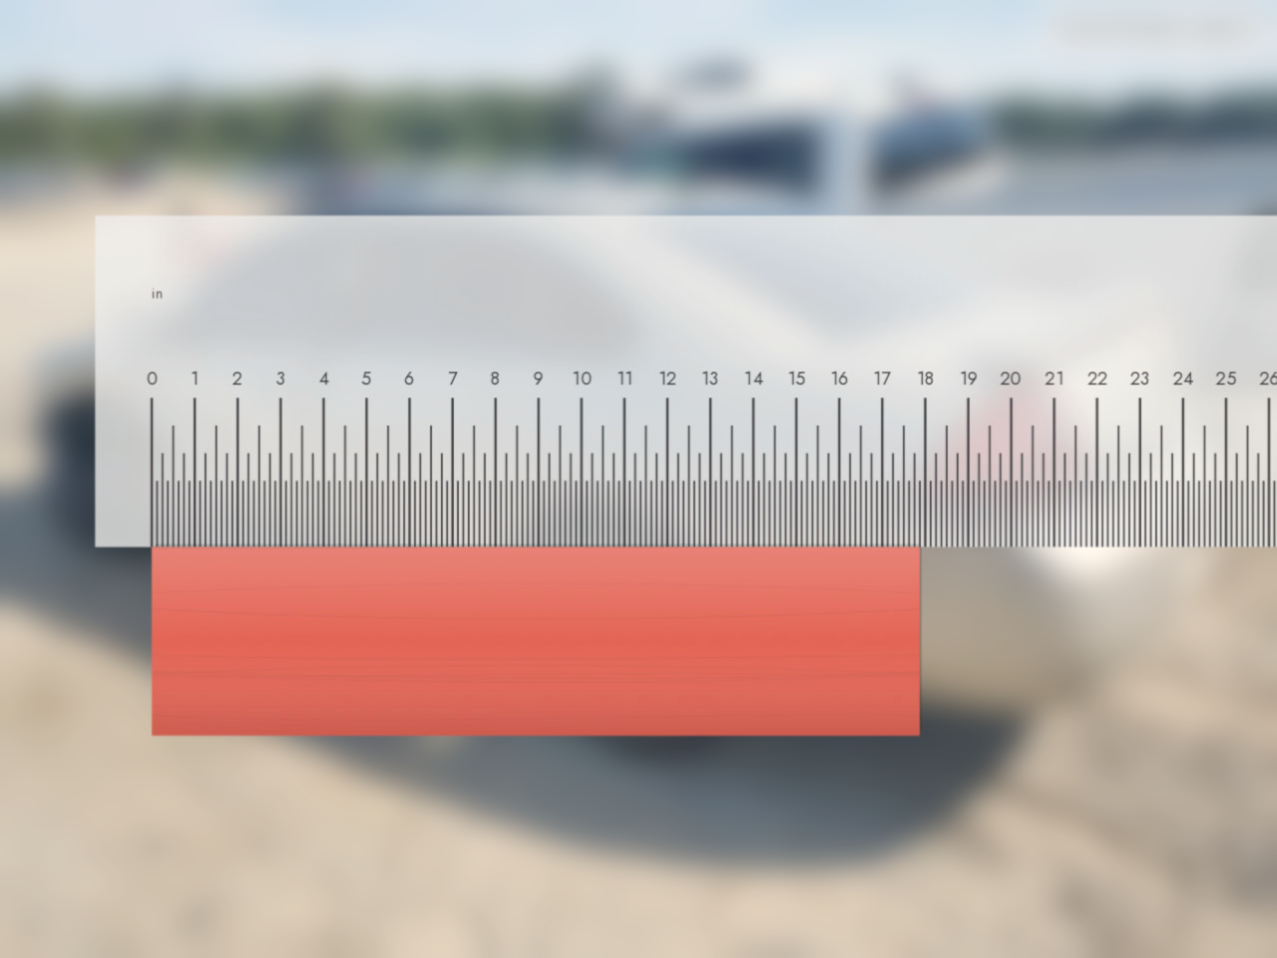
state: 17.875in
